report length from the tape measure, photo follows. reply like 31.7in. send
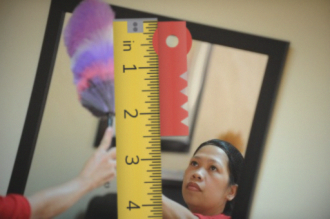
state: 2.5in
